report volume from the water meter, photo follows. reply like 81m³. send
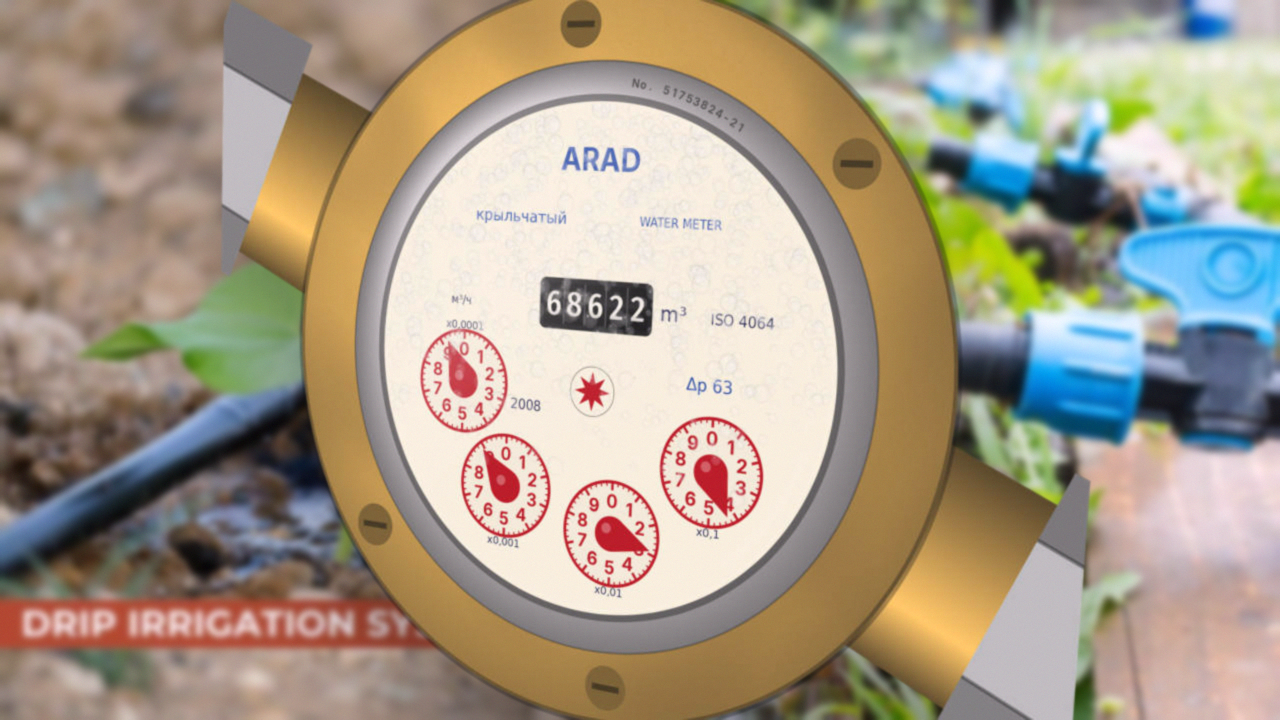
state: 68622.4289m³
